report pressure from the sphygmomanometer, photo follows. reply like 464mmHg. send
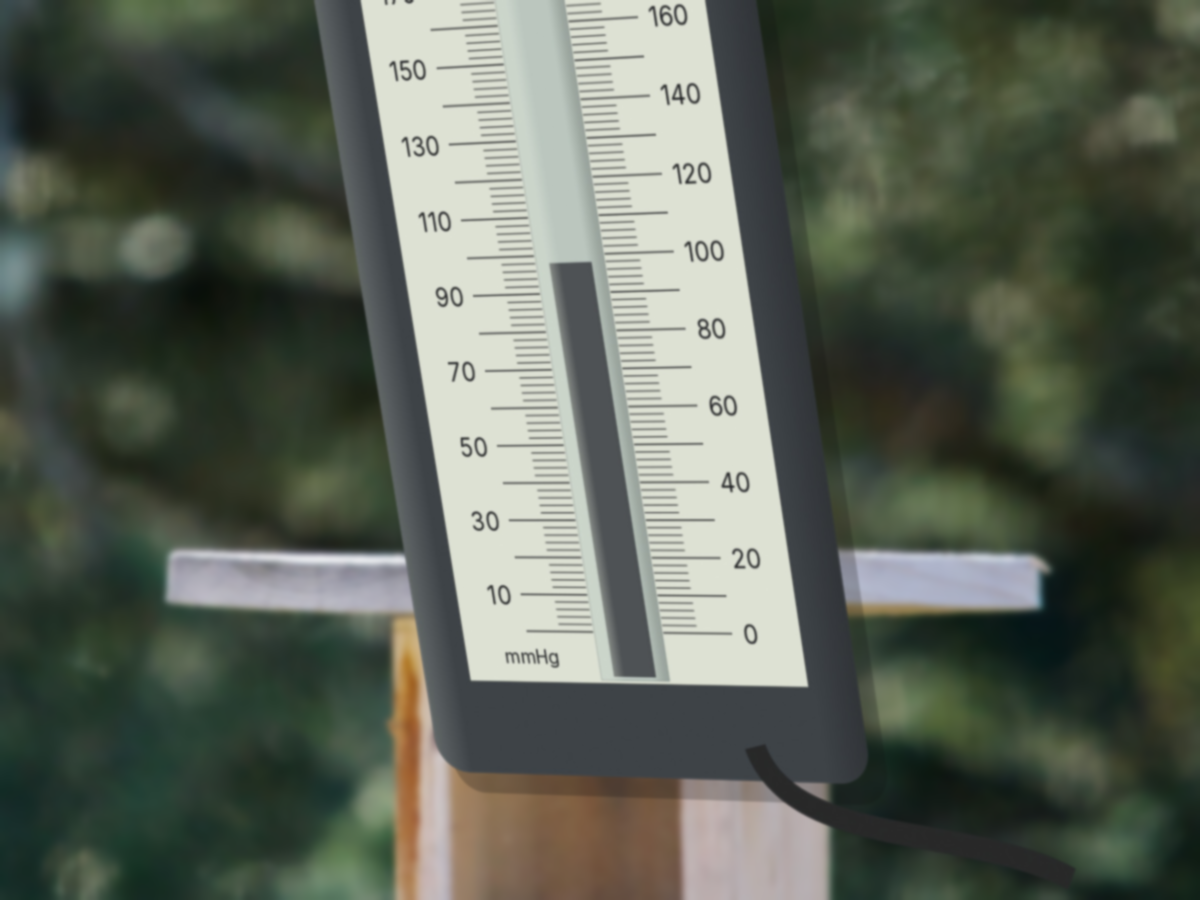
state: 98mmHg
